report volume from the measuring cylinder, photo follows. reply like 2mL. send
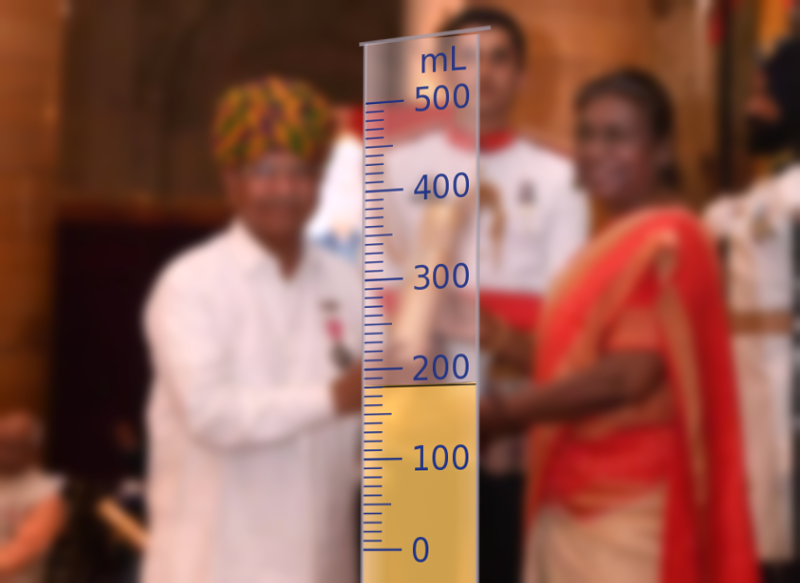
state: 180mL
